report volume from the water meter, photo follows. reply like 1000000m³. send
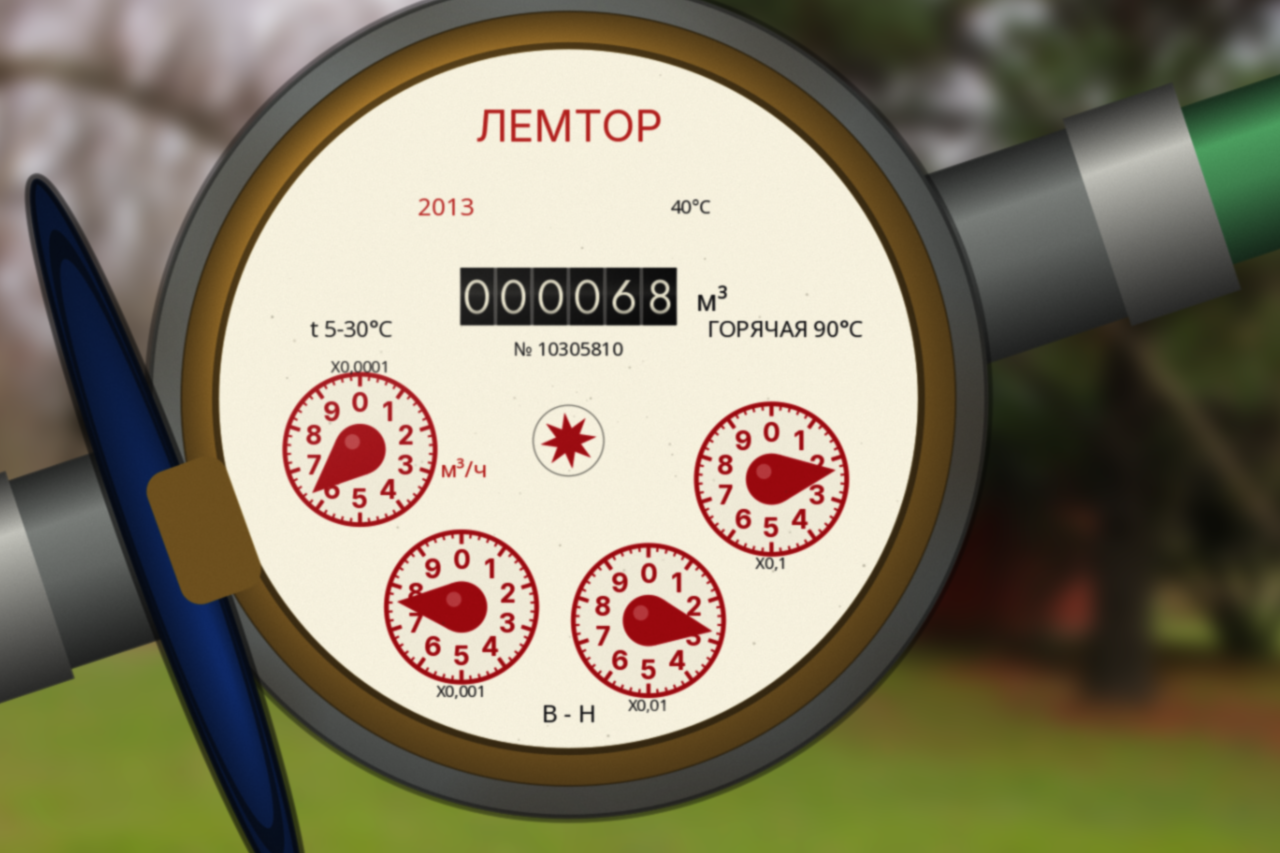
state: 68.2276m³
